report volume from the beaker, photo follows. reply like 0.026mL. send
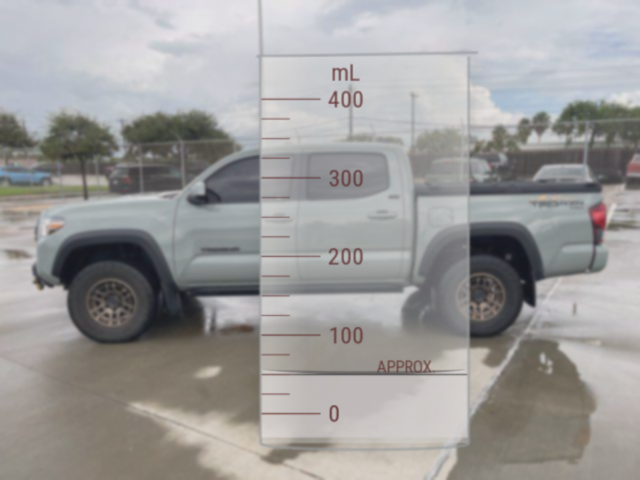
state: 50mL
